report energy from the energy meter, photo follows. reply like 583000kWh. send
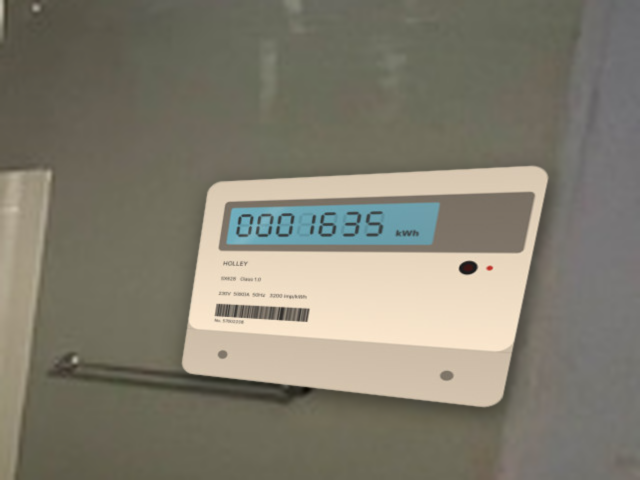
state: 1635kWh
